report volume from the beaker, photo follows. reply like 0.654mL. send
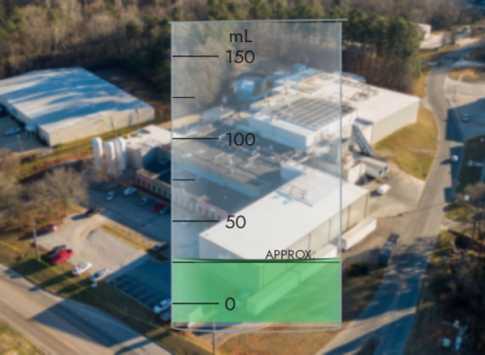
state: 25mL
